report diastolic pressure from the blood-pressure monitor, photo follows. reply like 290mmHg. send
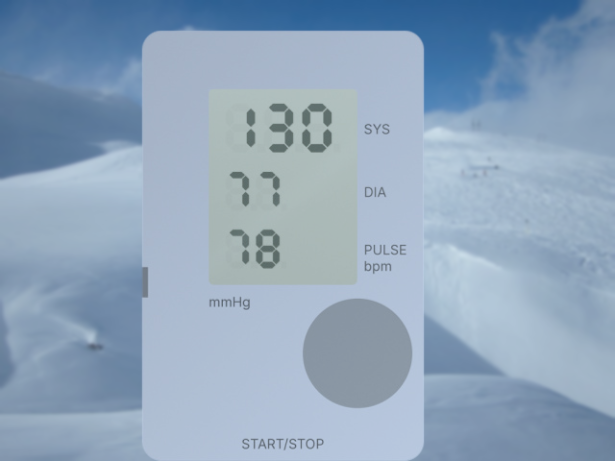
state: 77mmHg
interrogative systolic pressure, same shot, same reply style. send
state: 130mmHg
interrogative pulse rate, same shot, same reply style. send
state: 78bpm
